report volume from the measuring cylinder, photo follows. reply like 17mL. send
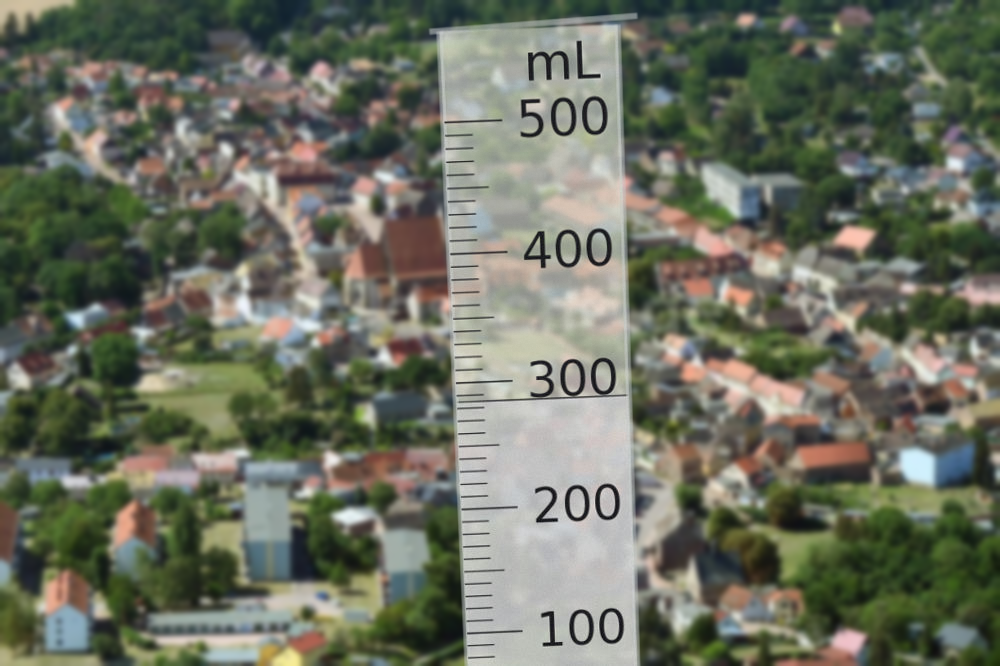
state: 285mL
